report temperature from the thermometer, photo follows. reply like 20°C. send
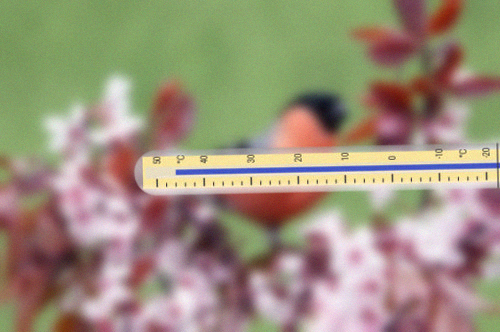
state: 46°C
